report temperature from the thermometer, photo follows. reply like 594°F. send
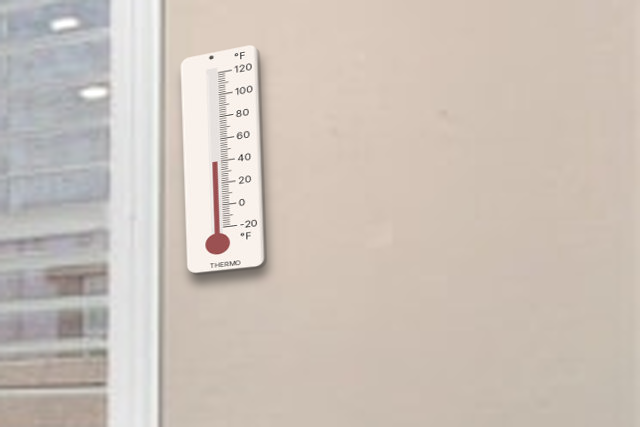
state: 40°F
